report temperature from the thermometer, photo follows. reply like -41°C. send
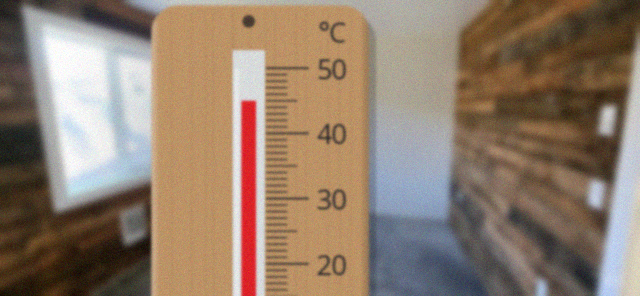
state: 45°C
